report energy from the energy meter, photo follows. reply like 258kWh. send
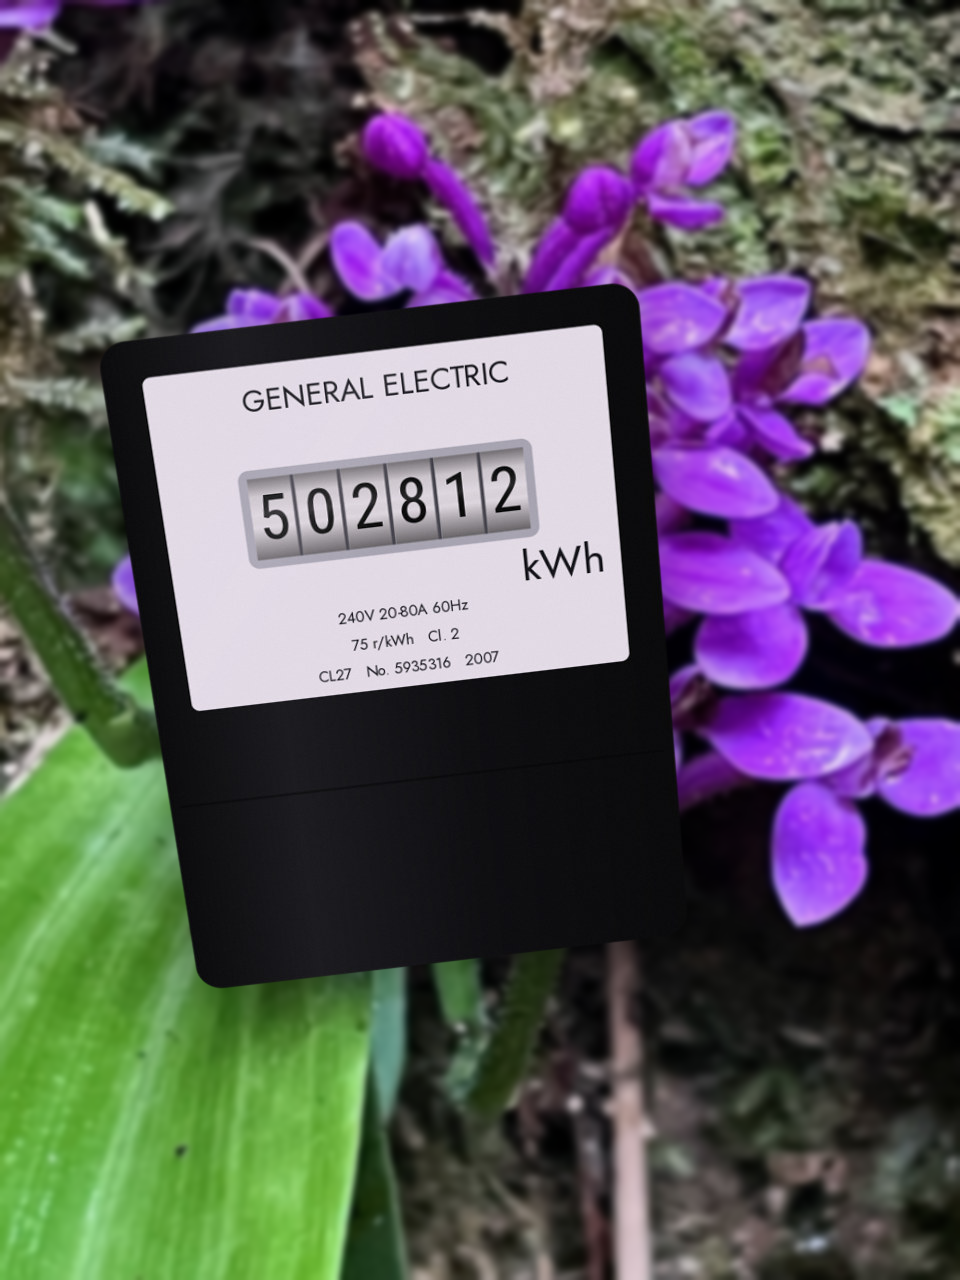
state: 502812kWh
